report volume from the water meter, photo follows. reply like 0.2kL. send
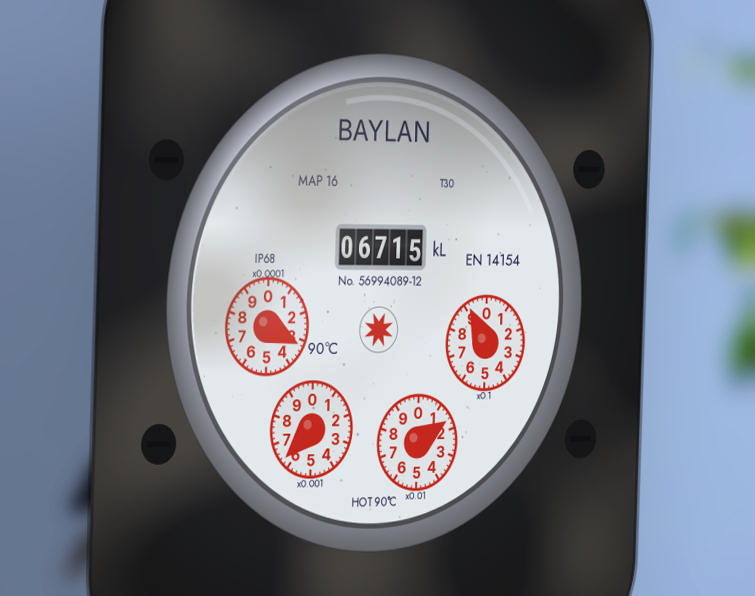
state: 6714.9163kL
